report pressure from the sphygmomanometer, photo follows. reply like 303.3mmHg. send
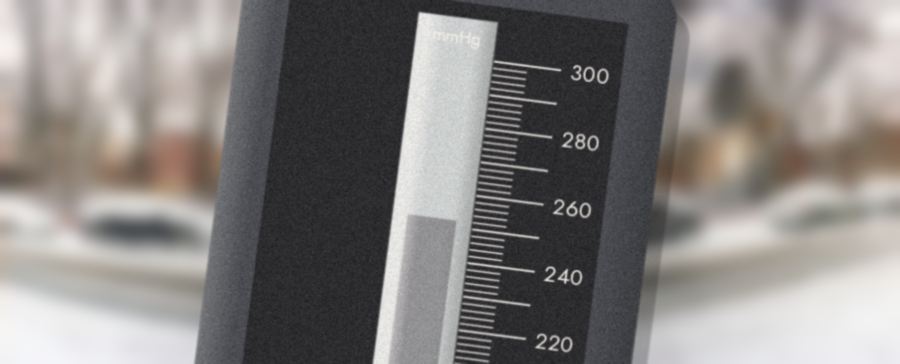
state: 252mmHg
